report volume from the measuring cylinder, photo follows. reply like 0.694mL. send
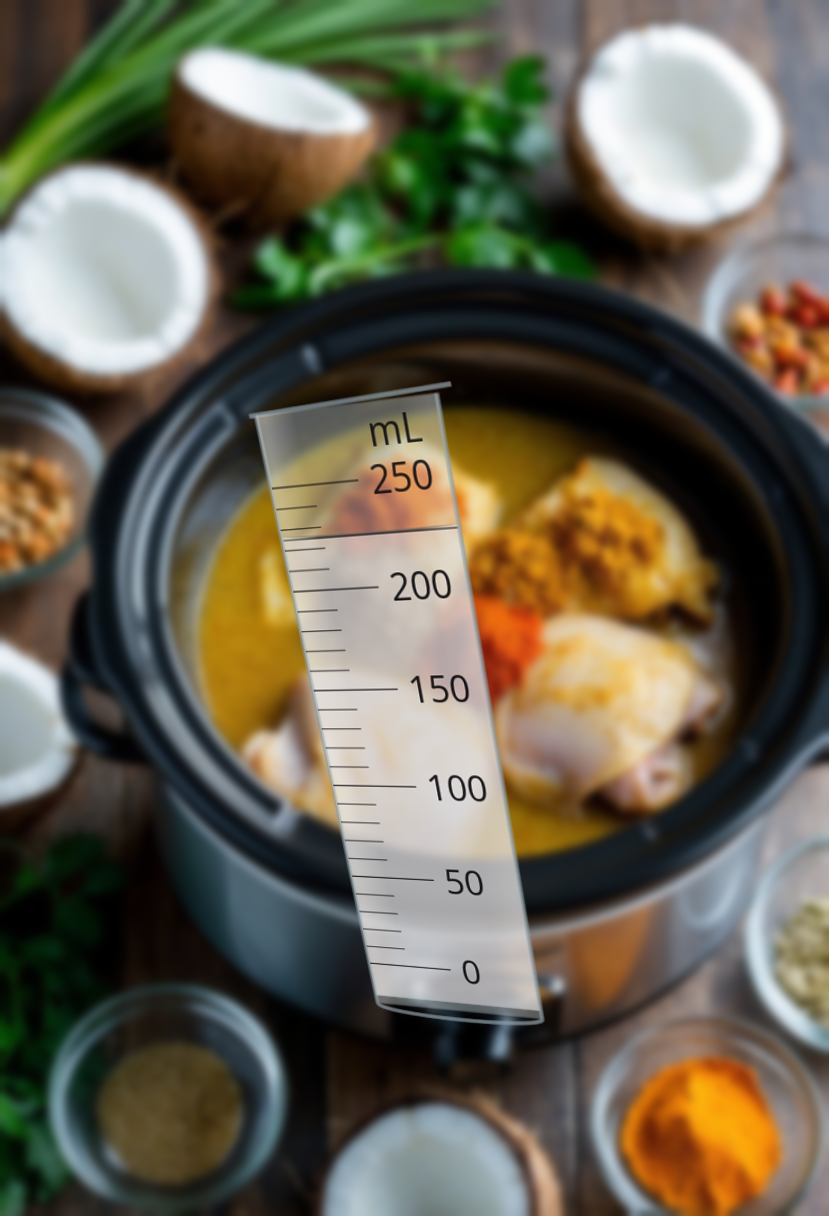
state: 225mL
